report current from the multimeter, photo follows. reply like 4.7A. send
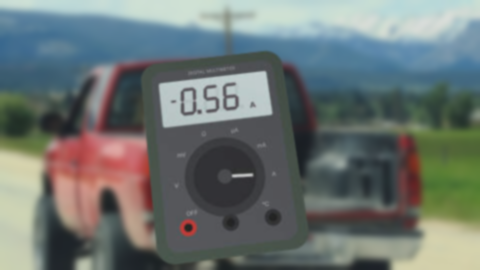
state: -0.56A
